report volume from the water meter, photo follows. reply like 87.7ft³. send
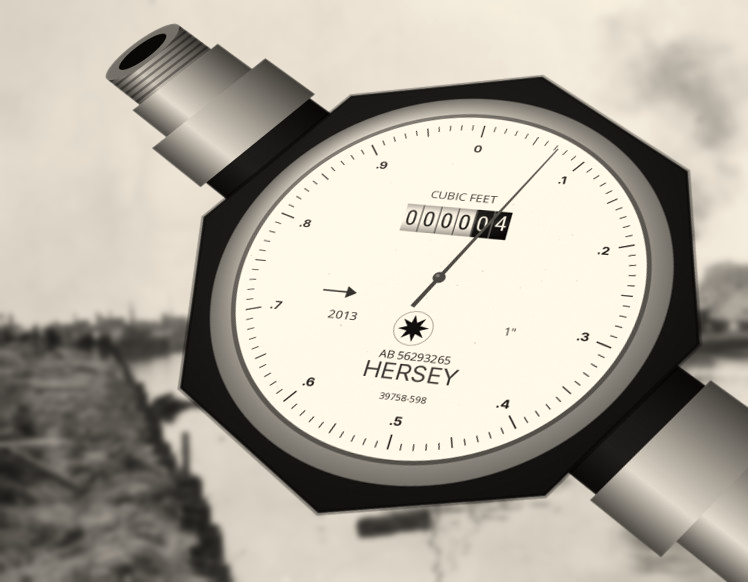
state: 4.07ft³
